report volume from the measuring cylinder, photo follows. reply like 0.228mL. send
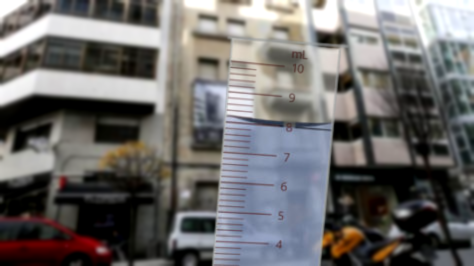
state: 8mL
